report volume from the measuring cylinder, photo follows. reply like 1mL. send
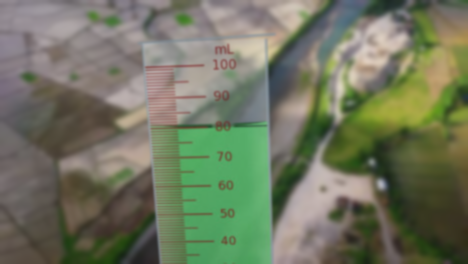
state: 80mL
